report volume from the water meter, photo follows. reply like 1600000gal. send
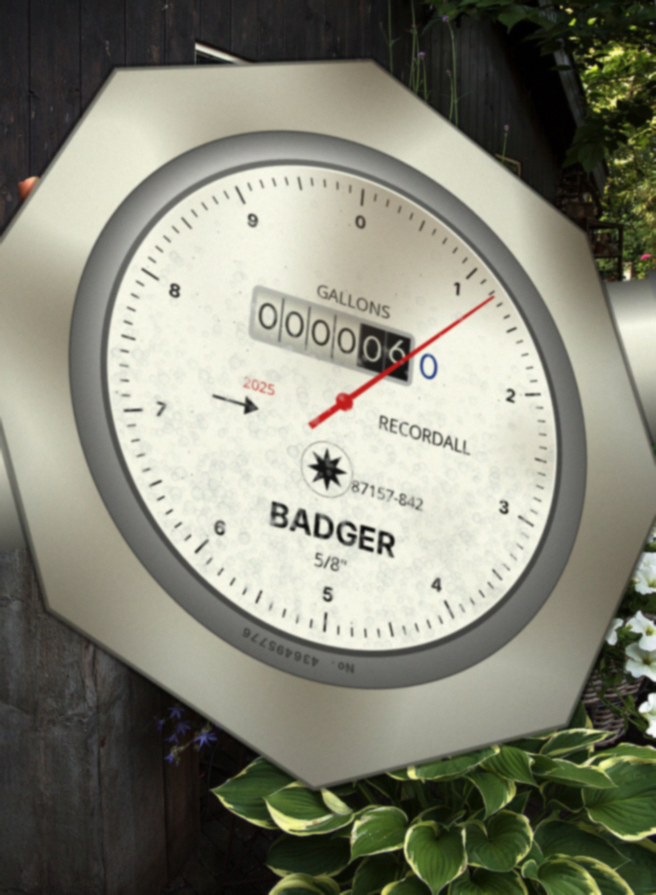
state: 61.2gal
